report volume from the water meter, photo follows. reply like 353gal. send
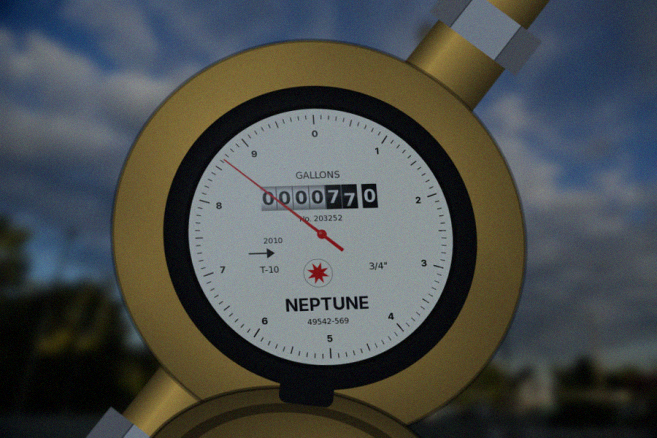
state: 768.6gal
